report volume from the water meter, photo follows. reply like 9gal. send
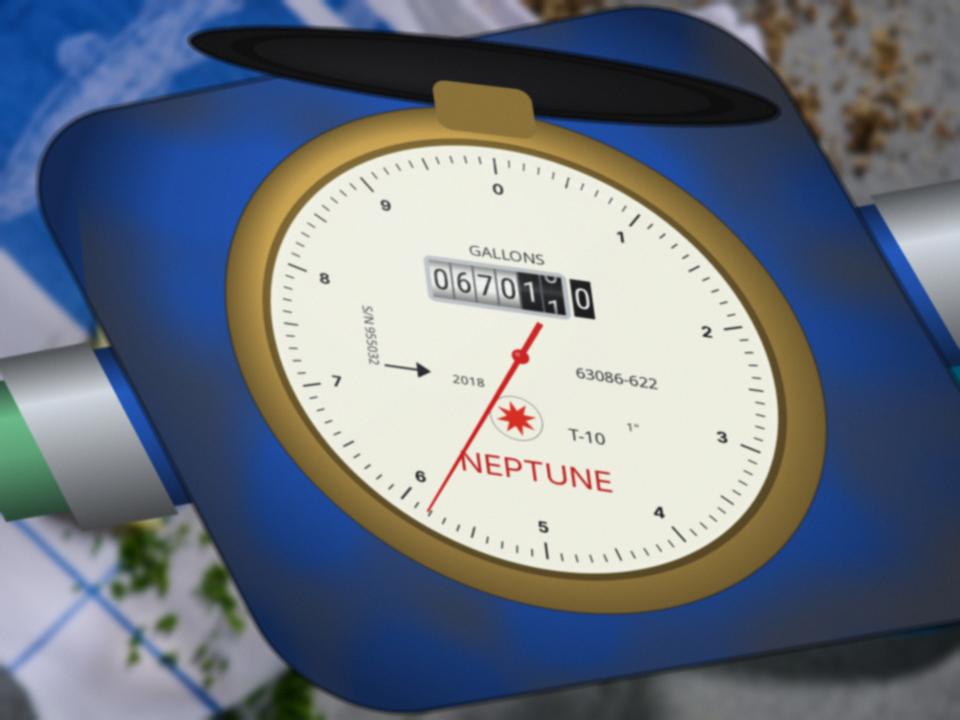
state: 670105.8gal
